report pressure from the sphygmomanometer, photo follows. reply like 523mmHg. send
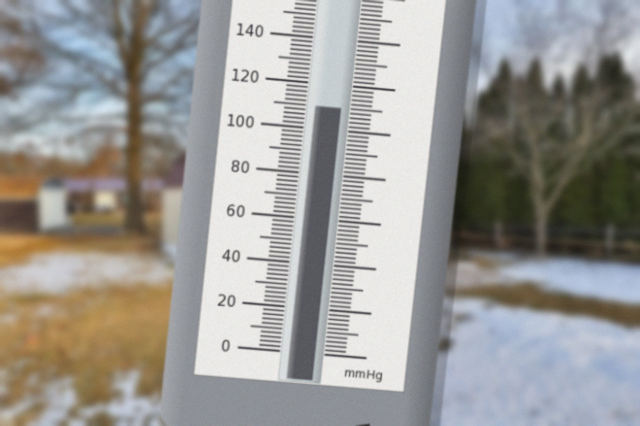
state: 110mmHg
